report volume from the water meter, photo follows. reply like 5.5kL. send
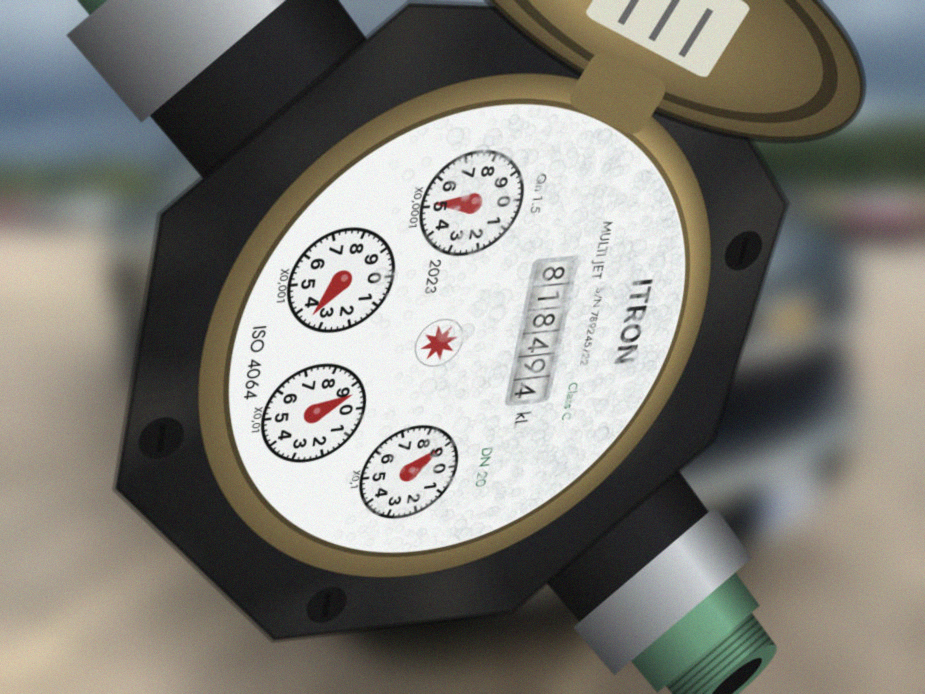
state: 818493.8935kL
